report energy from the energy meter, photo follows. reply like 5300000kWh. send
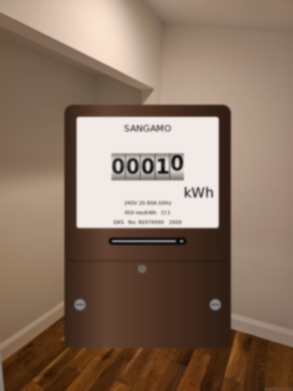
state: 10kWh
